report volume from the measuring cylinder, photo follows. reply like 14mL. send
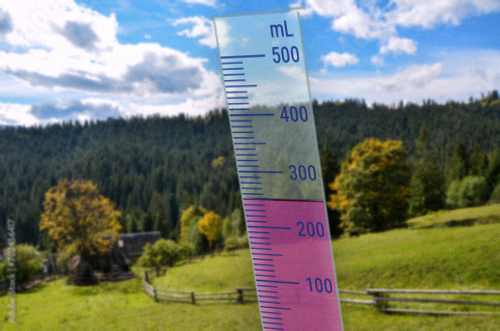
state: 250mL
